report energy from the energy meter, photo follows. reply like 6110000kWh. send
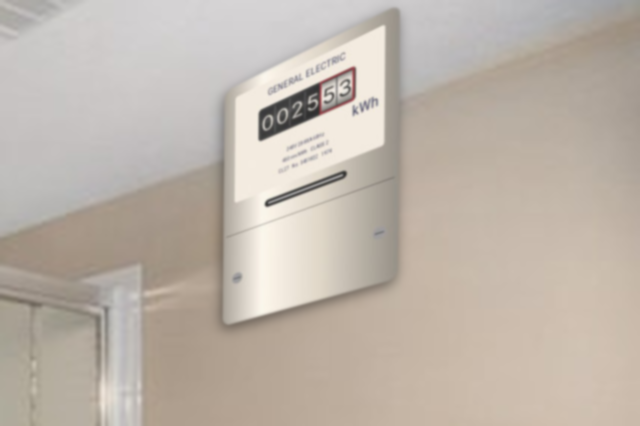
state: 25.53kWh
